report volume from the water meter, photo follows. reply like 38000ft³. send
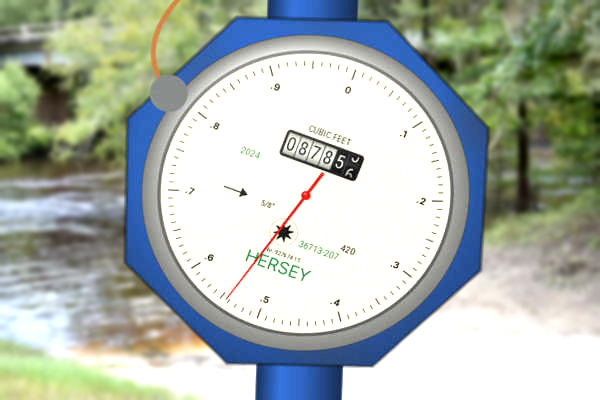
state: 87855.54ft³
